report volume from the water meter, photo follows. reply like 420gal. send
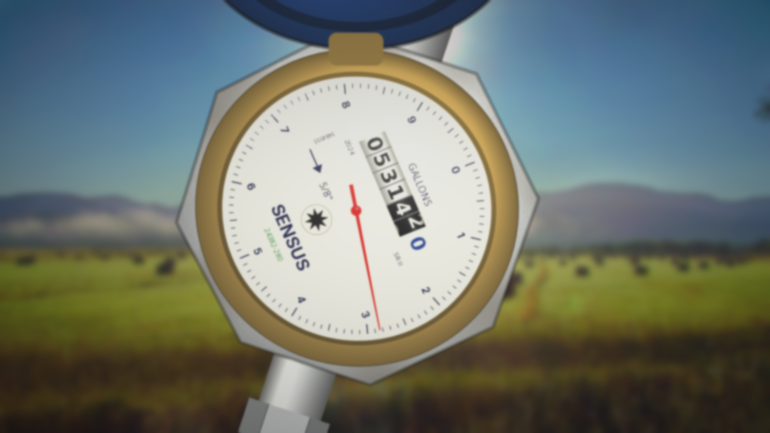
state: 531422.8gal
